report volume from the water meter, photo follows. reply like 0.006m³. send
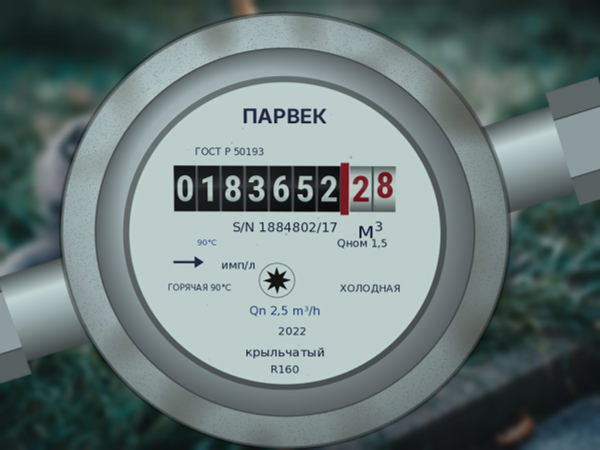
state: 183652.28m³
